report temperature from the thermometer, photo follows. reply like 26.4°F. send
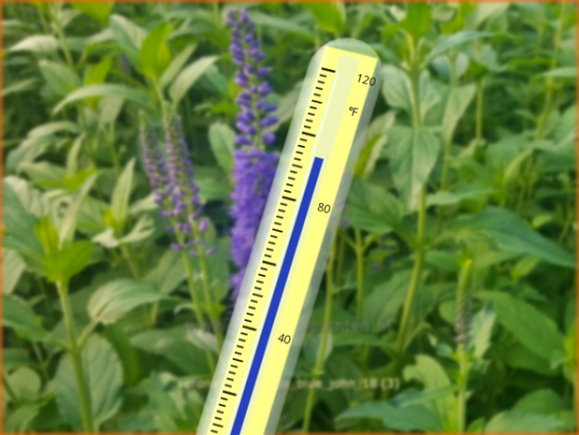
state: 94°F
